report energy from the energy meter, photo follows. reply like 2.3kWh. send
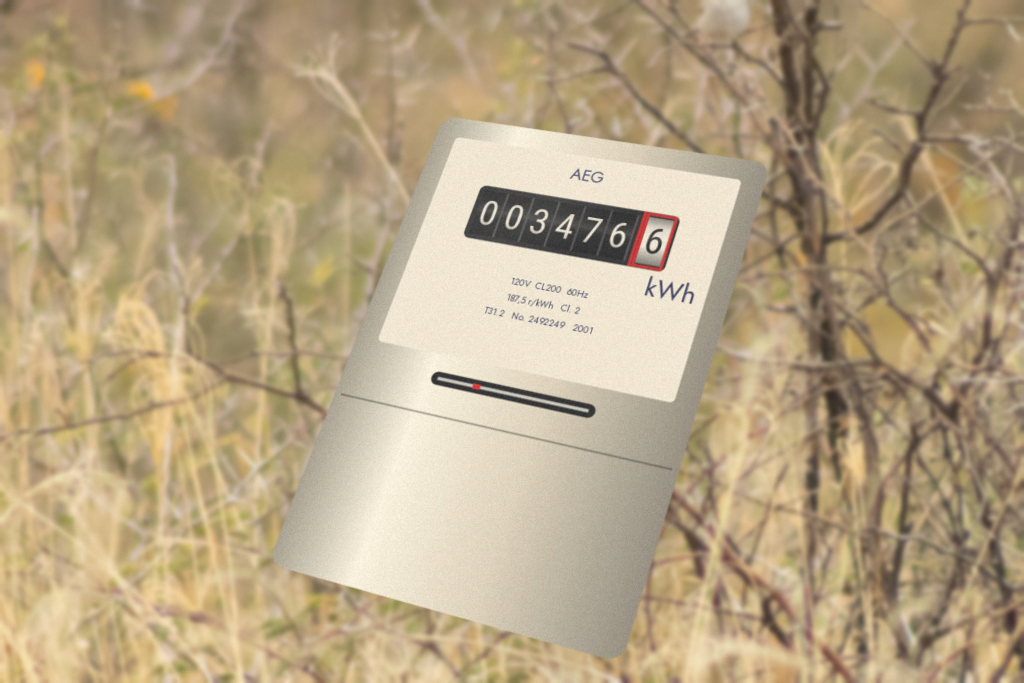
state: 3476.6kWh
